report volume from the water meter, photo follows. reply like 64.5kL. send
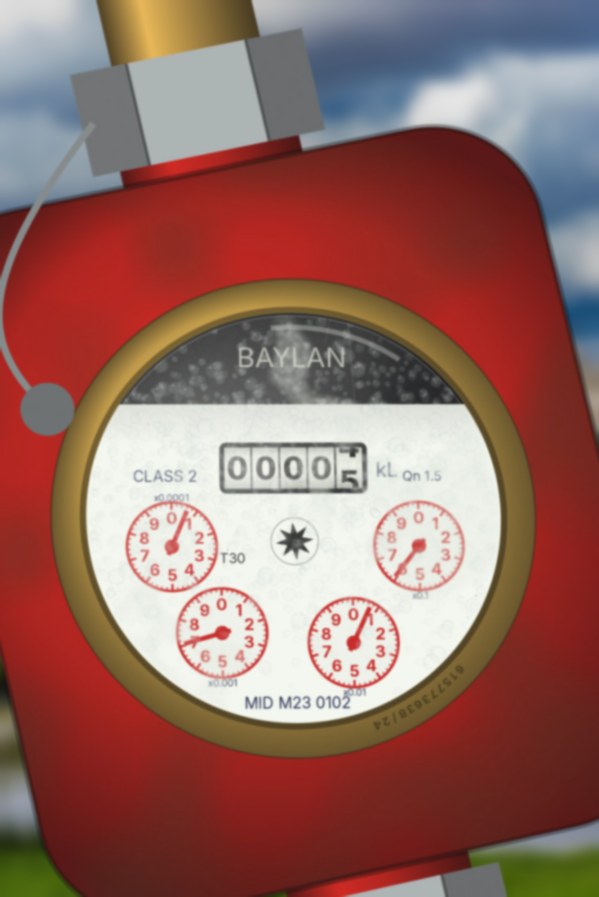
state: 4.6070kL
